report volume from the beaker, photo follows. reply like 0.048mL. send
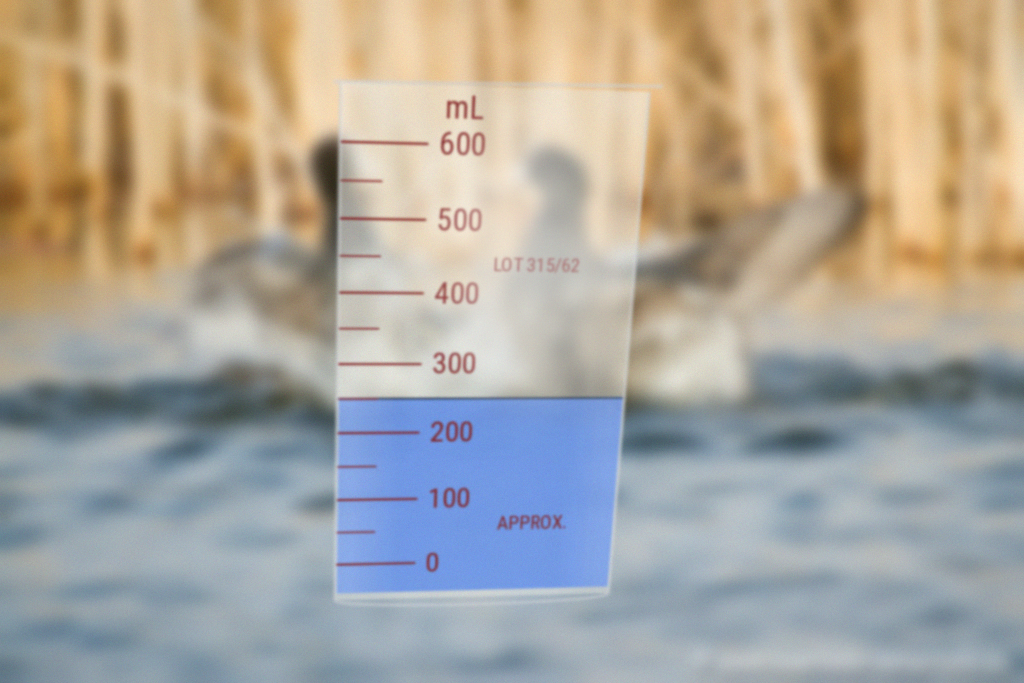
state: 250mL
